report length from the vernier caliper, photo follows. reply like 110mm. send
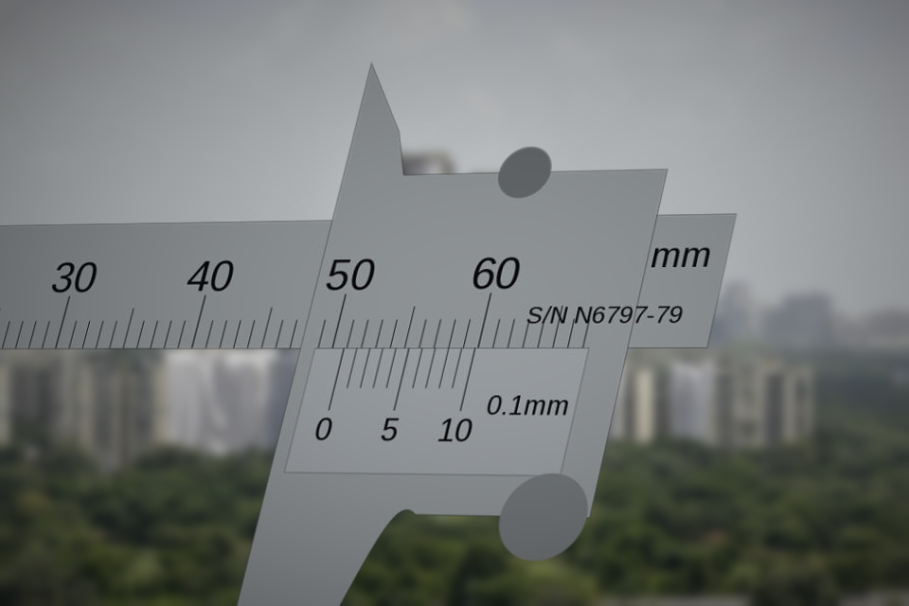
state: 50.8mm
